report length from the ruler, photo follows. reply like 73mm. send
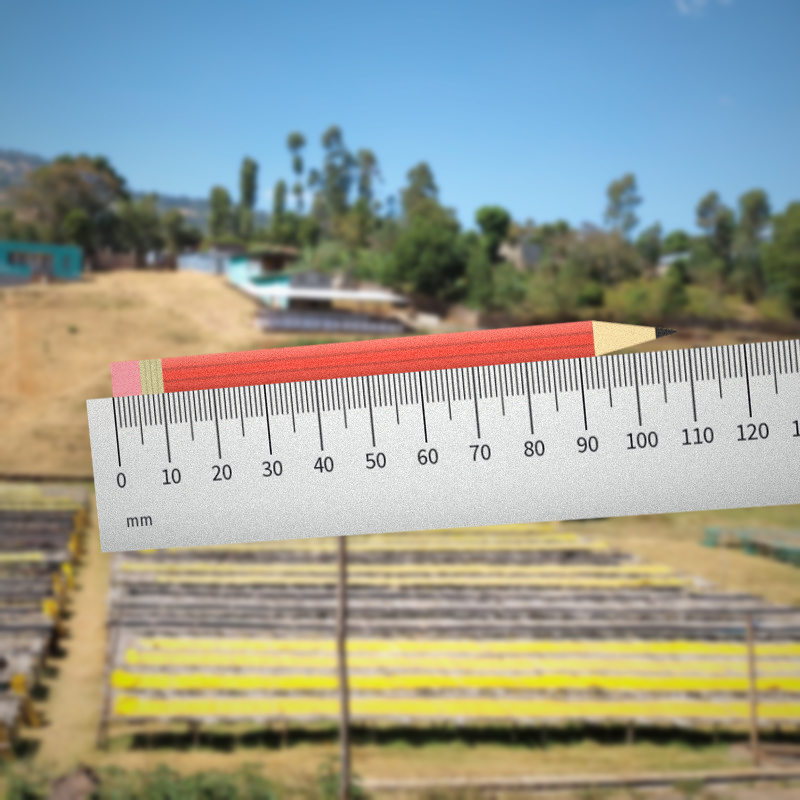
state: 108mm
